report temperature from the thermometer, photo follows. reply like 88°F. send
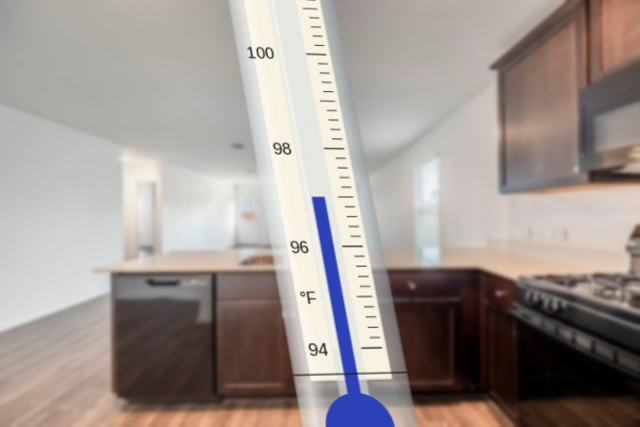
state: 97°F
